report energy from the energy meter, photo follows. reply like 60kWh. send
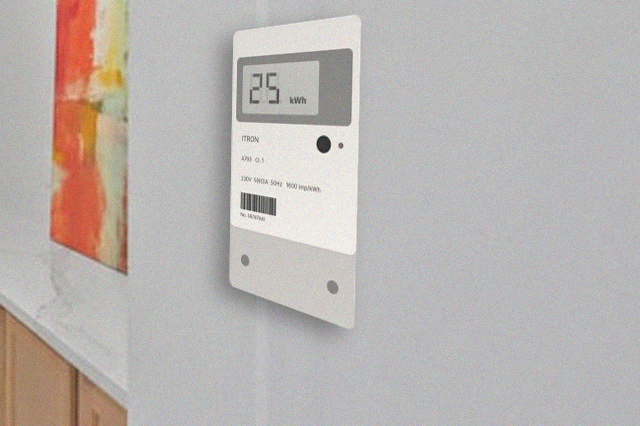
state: 25kWh
